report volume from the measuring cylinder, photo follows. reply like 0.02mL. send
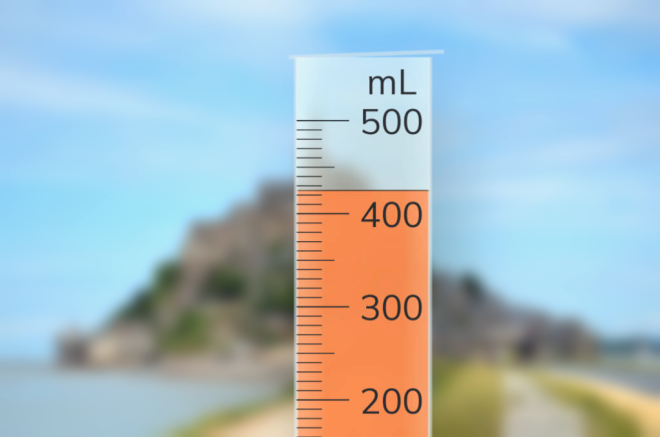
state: 425mL
